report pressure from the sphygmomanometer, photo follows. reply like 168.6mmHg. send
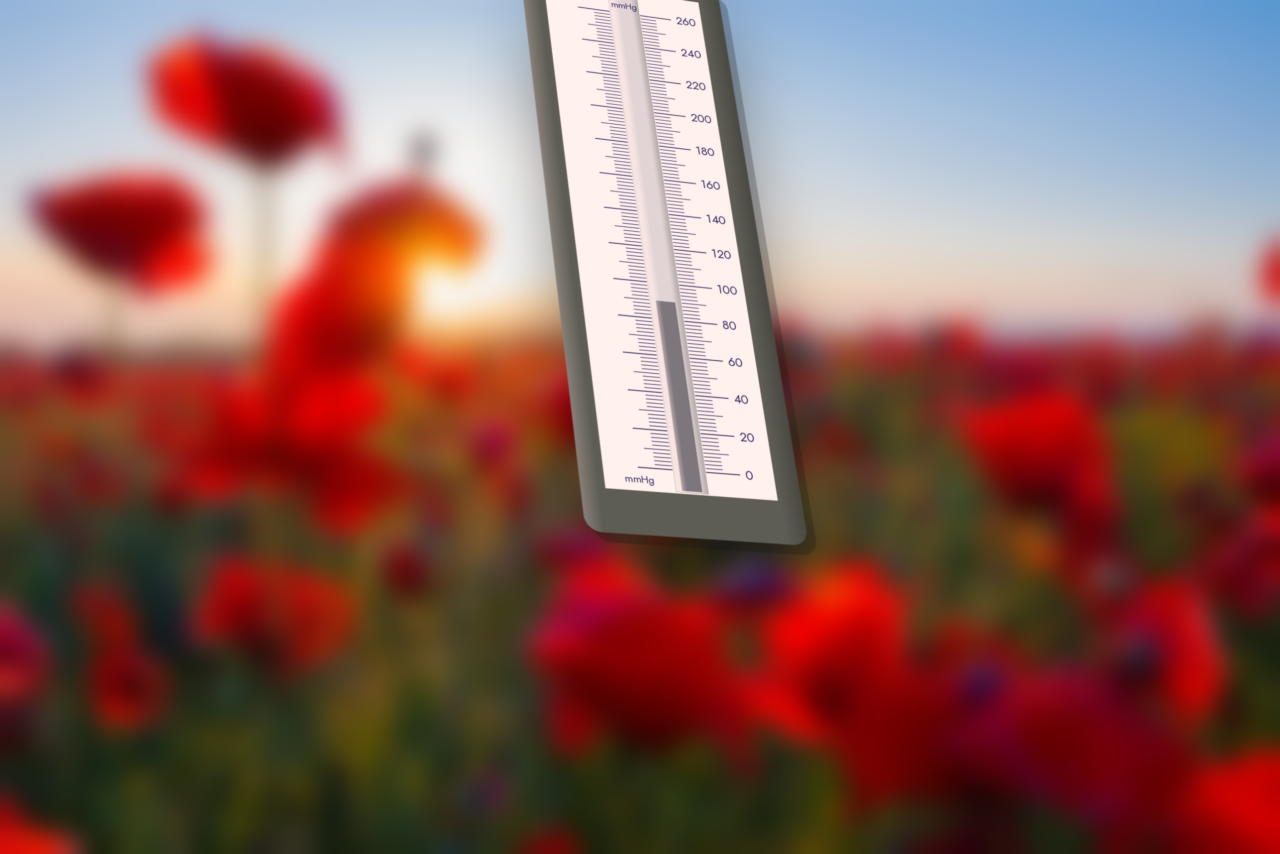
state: 90mmHg
